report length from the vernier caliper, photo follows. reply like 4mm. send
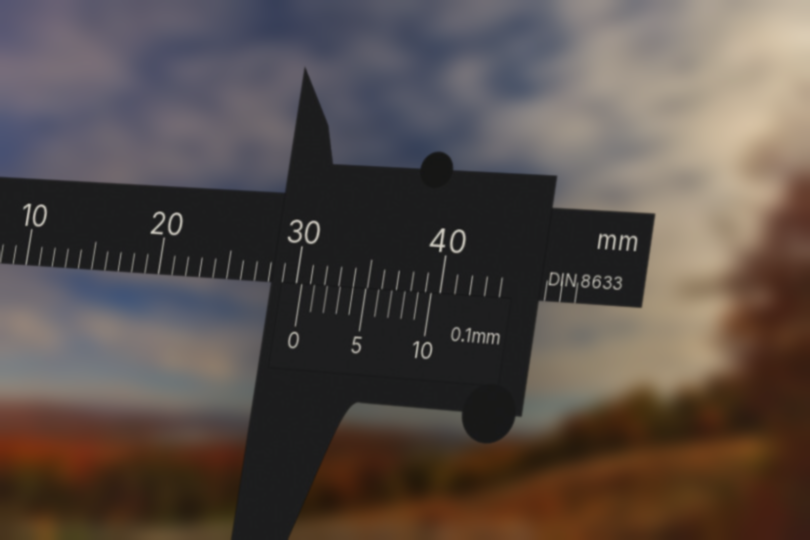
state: 30.4mm
